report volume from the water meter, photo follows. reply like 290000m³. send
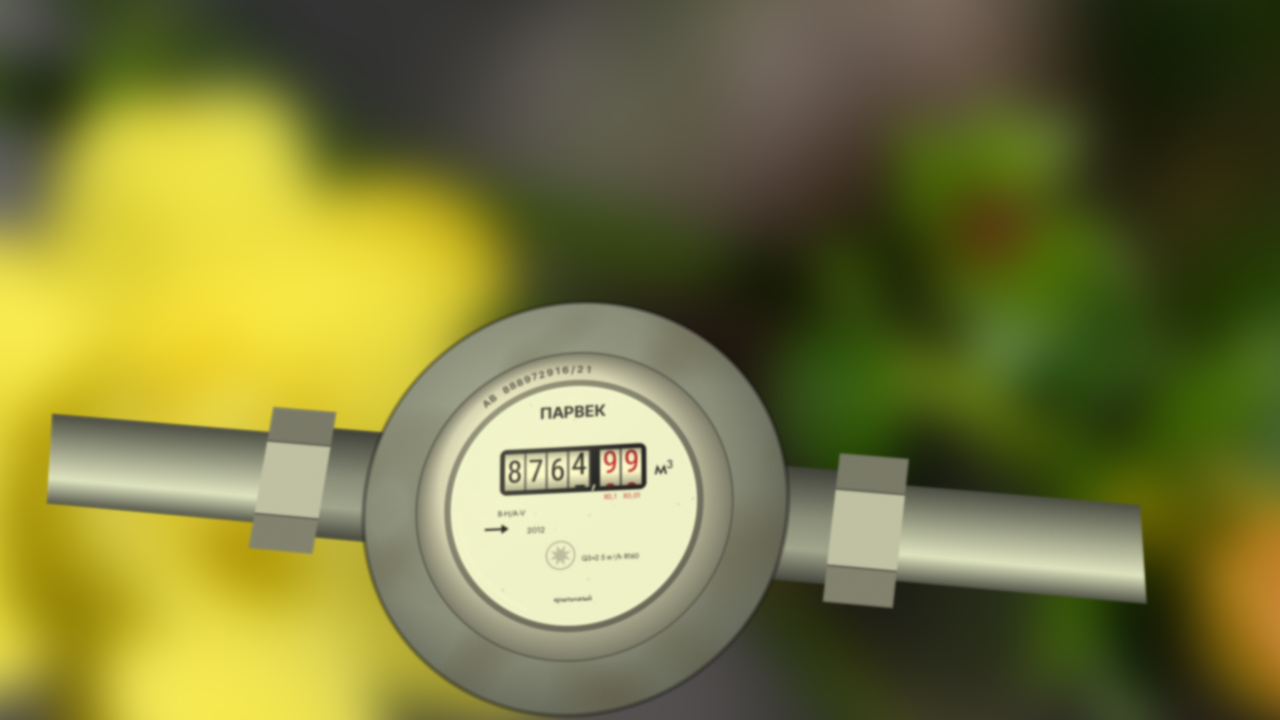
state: 8764.99m³
